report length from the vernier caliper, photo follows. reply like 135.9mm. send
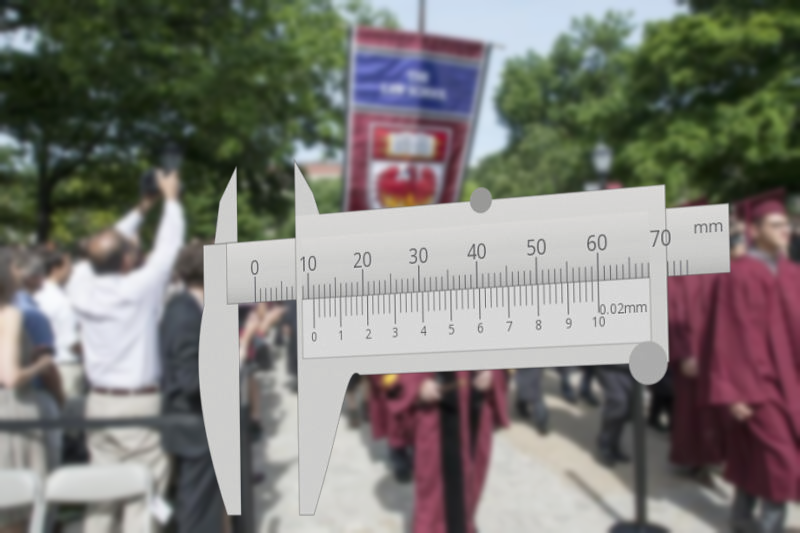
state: 11.0mm
